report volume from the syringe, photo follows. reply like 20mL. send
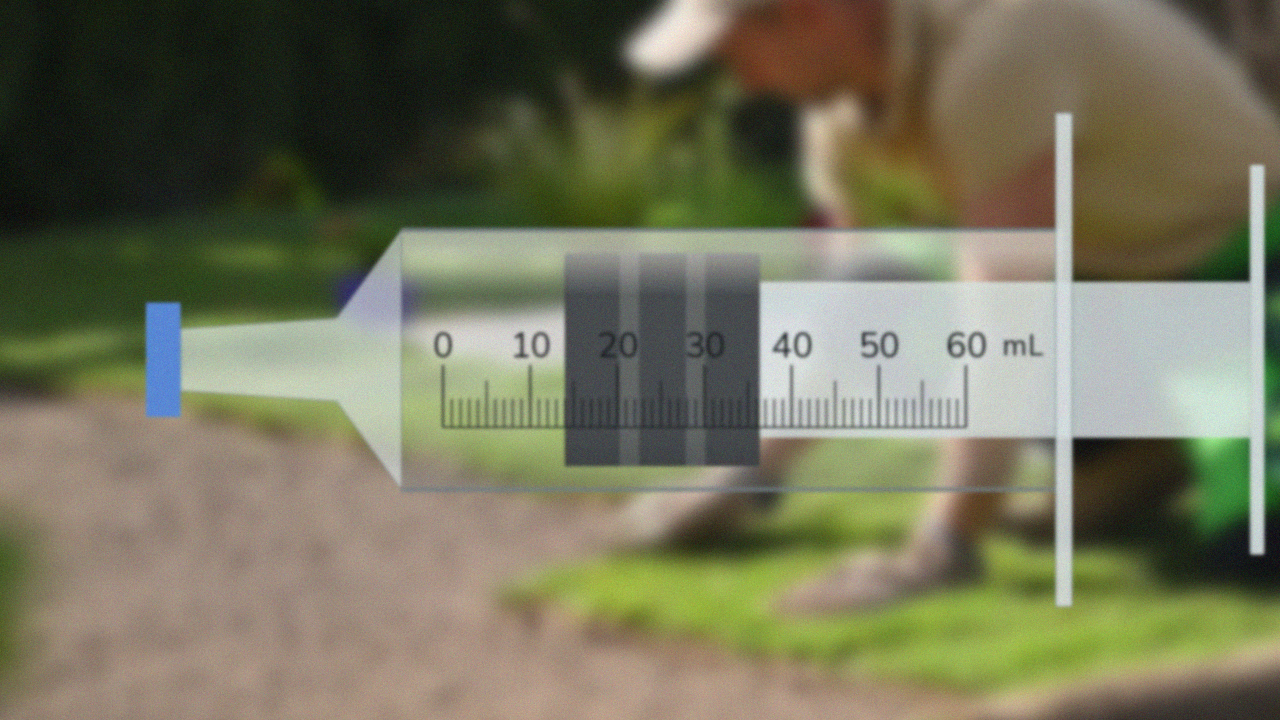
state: 14mL
